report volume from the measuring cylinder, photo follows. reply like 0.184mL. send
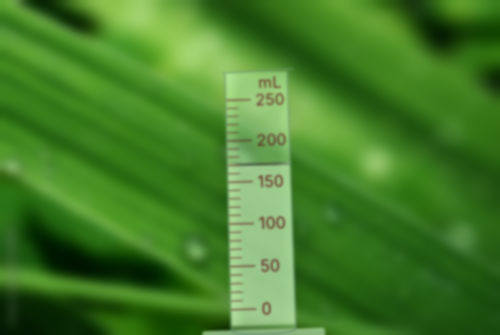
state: 170mL
